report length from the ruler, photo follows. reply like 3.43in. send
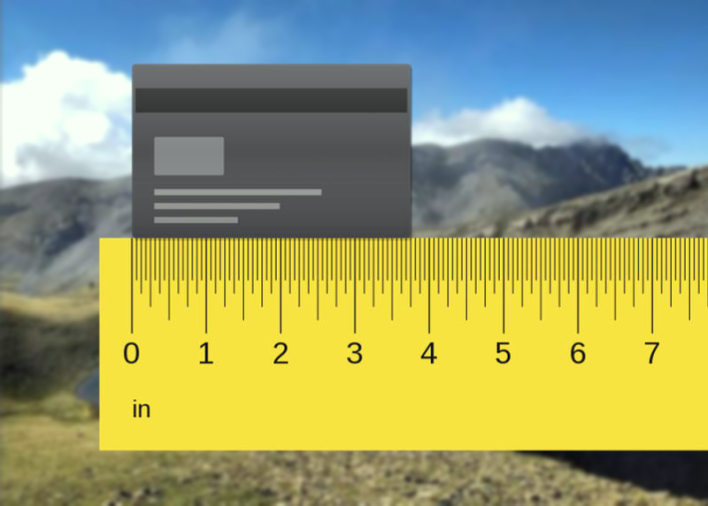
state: 3.75in
